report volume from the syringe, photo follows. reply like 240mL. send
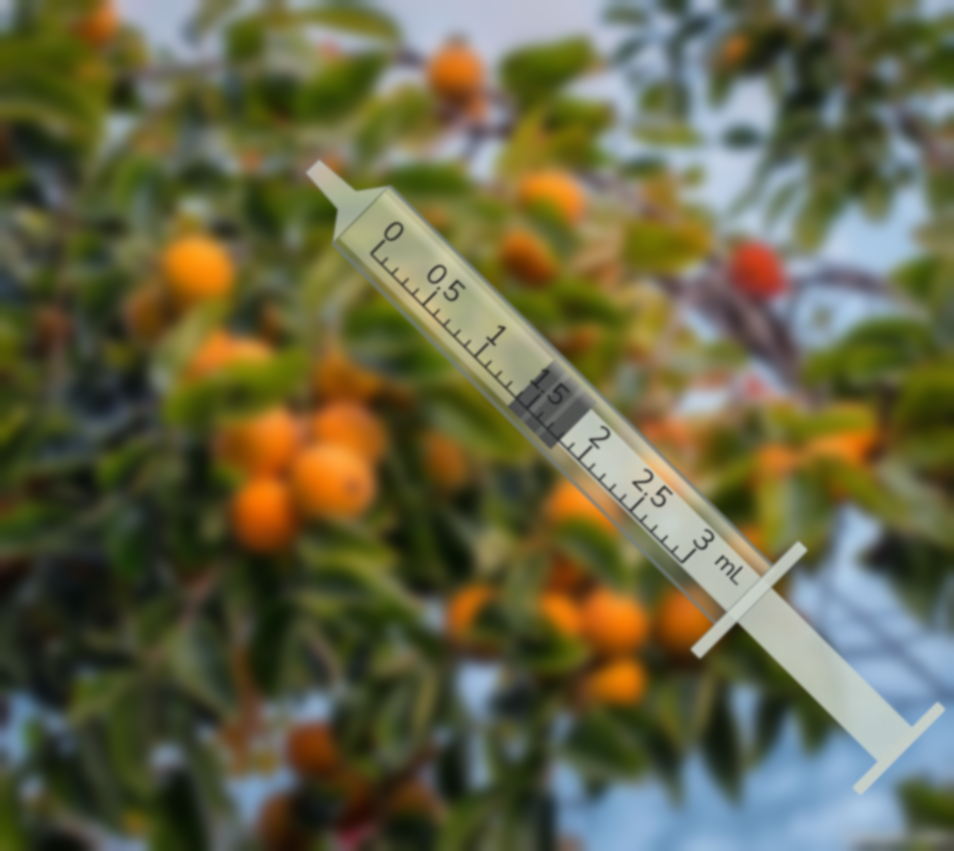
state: 1.4mL
